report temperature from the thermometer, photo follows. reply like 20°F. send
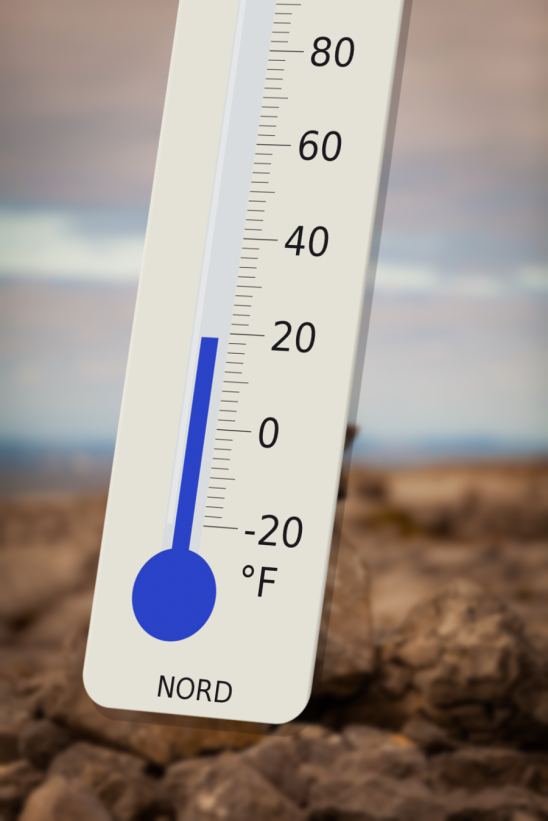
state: 19°F
